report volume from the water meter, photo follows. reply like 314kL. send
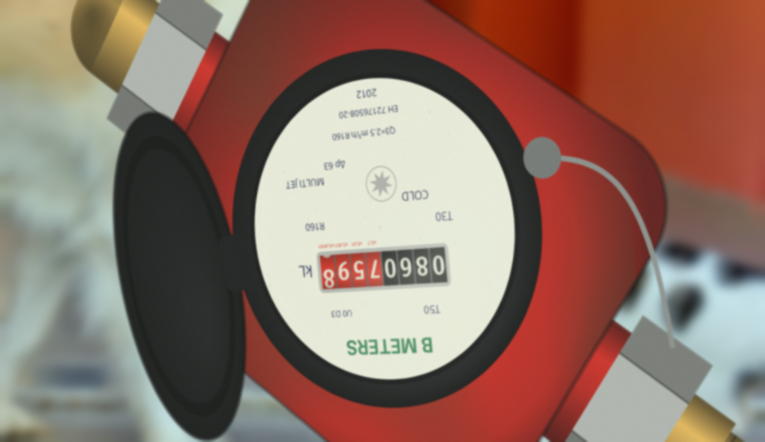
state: 860.7598kL
